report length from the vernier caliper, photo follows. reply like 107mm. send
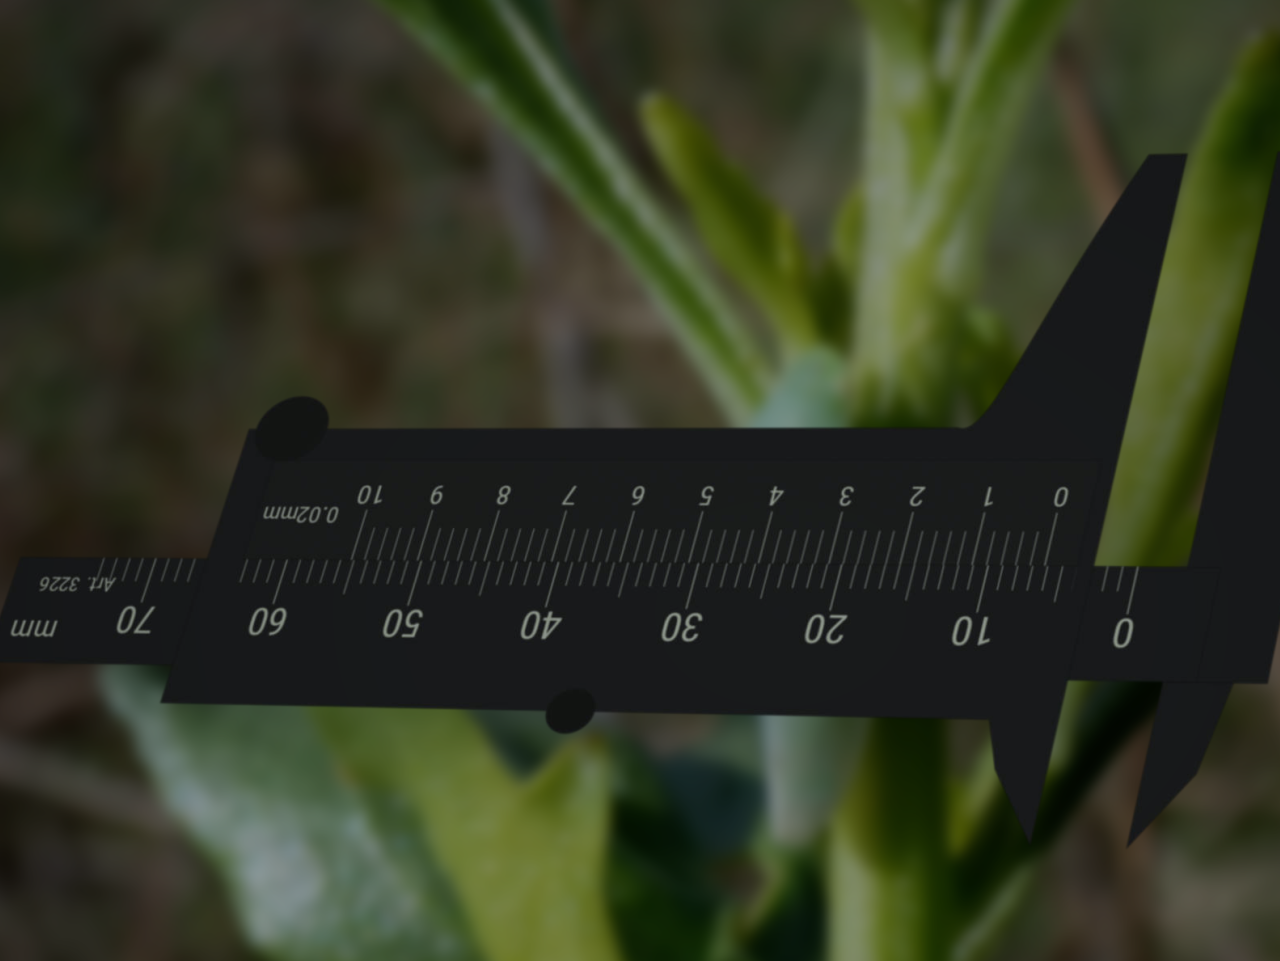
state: 6.2mm
